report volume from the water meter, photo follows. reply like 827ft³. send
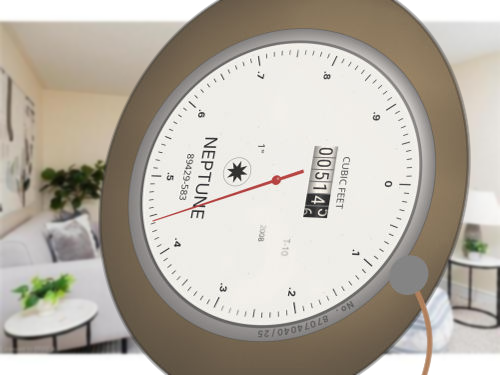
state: 5145.44ft³
